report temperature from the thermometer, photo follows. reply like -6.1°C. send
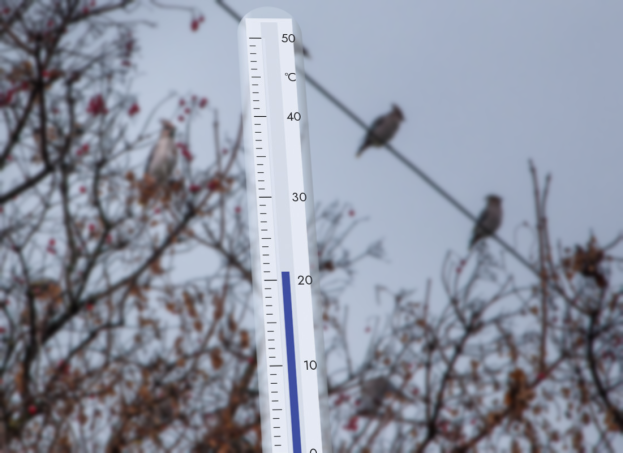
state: 21°C
